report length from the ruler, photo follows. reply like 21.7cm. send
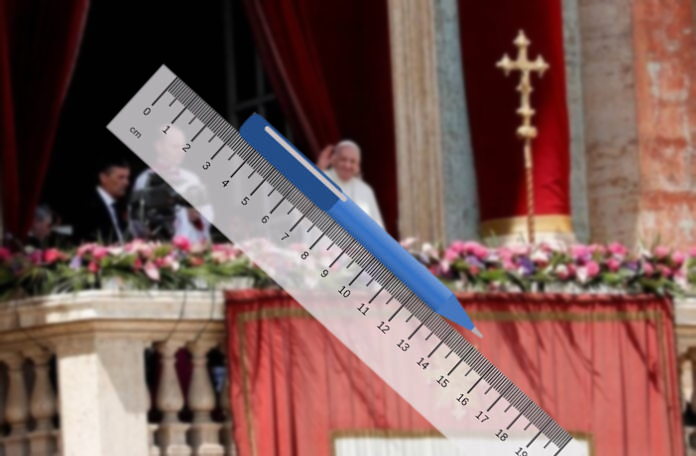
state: 12cm
